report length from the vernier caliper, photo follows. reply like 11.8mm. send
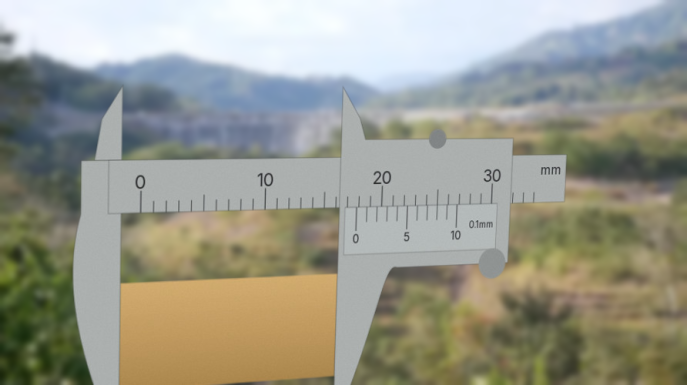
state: 17.8mm
